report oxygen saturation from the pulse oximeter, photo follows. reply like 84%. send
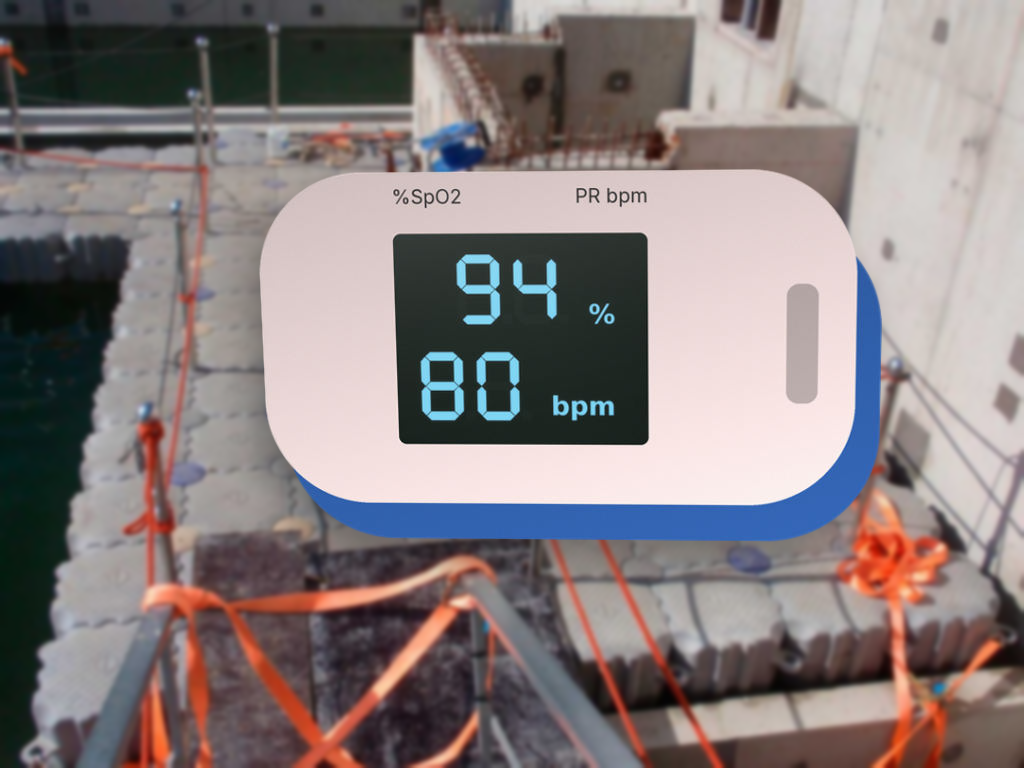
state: 94%
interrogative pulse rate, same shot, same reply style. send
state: 80bpm
